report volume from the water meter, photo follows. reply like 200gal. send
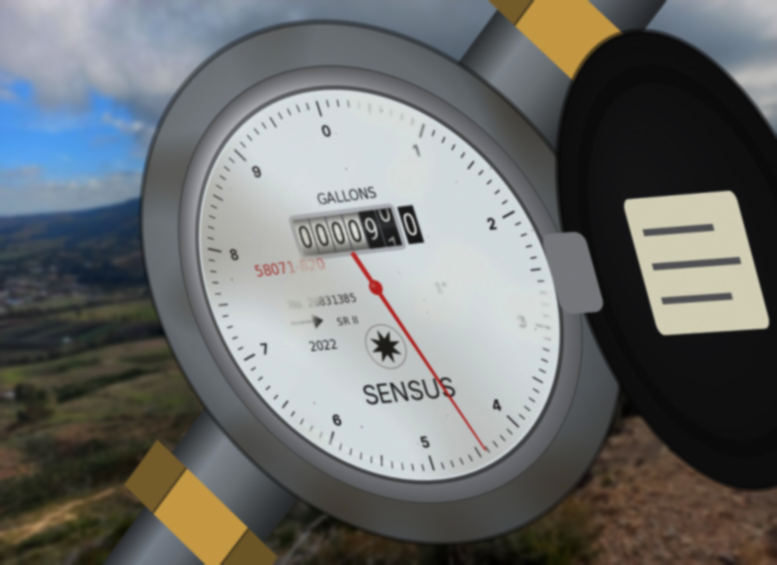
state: 904.4gal
